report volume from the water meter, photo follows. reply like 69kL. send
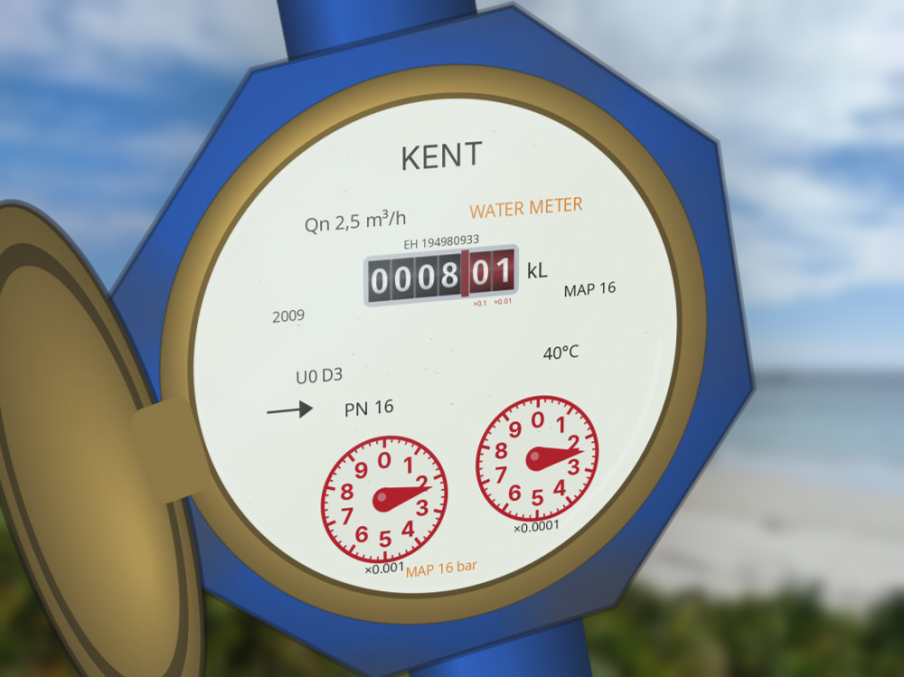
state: 8.0122kL
